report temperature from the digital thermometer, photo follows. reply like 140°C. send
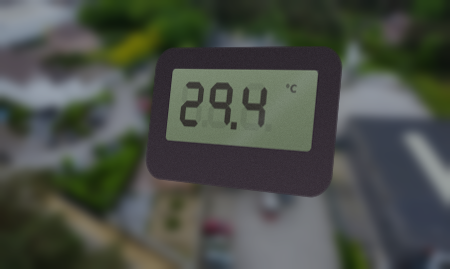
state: 29.4°C
